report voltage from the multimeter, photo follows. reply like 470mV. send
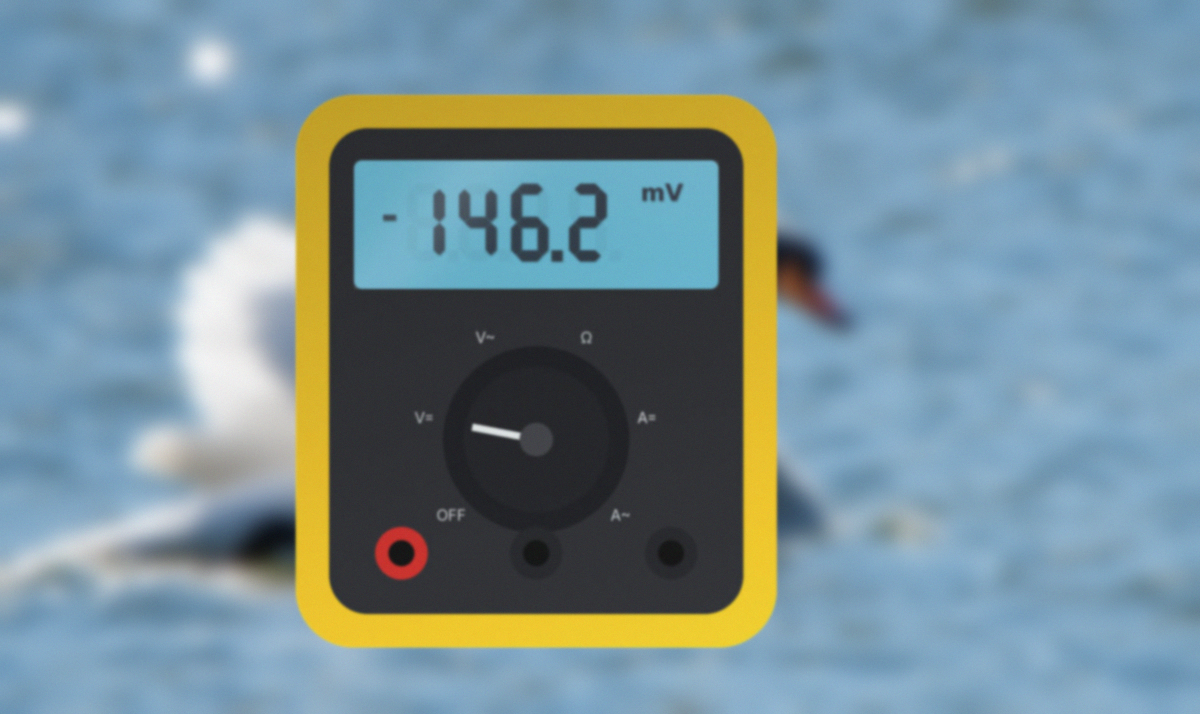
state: -146.2mV
